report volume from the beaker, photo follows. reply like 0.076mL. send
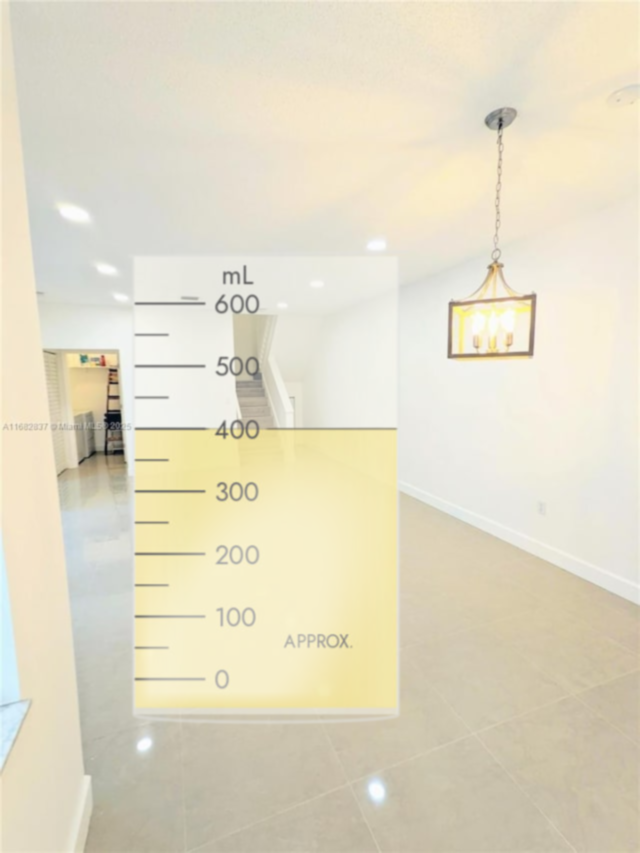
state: 400mL
